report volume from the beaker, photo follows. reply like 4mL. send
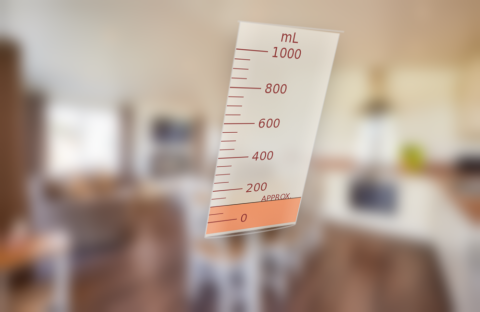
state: 100mL
